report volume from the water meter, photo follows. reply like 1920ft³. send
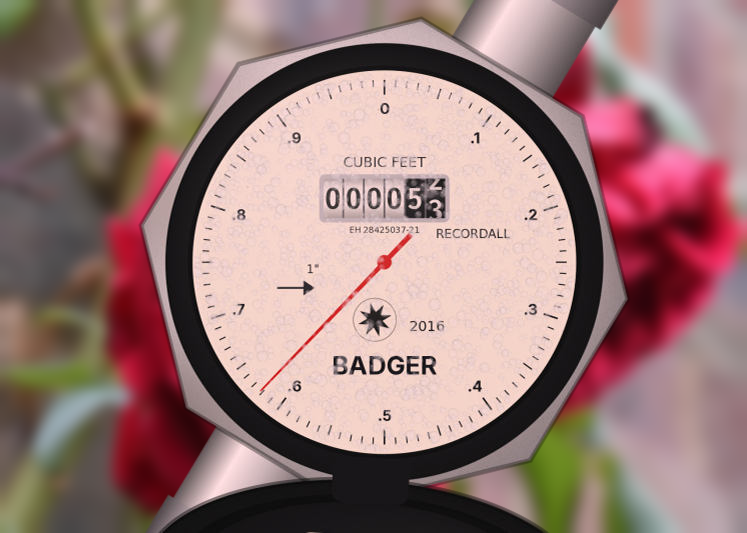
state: 52.62ft³
